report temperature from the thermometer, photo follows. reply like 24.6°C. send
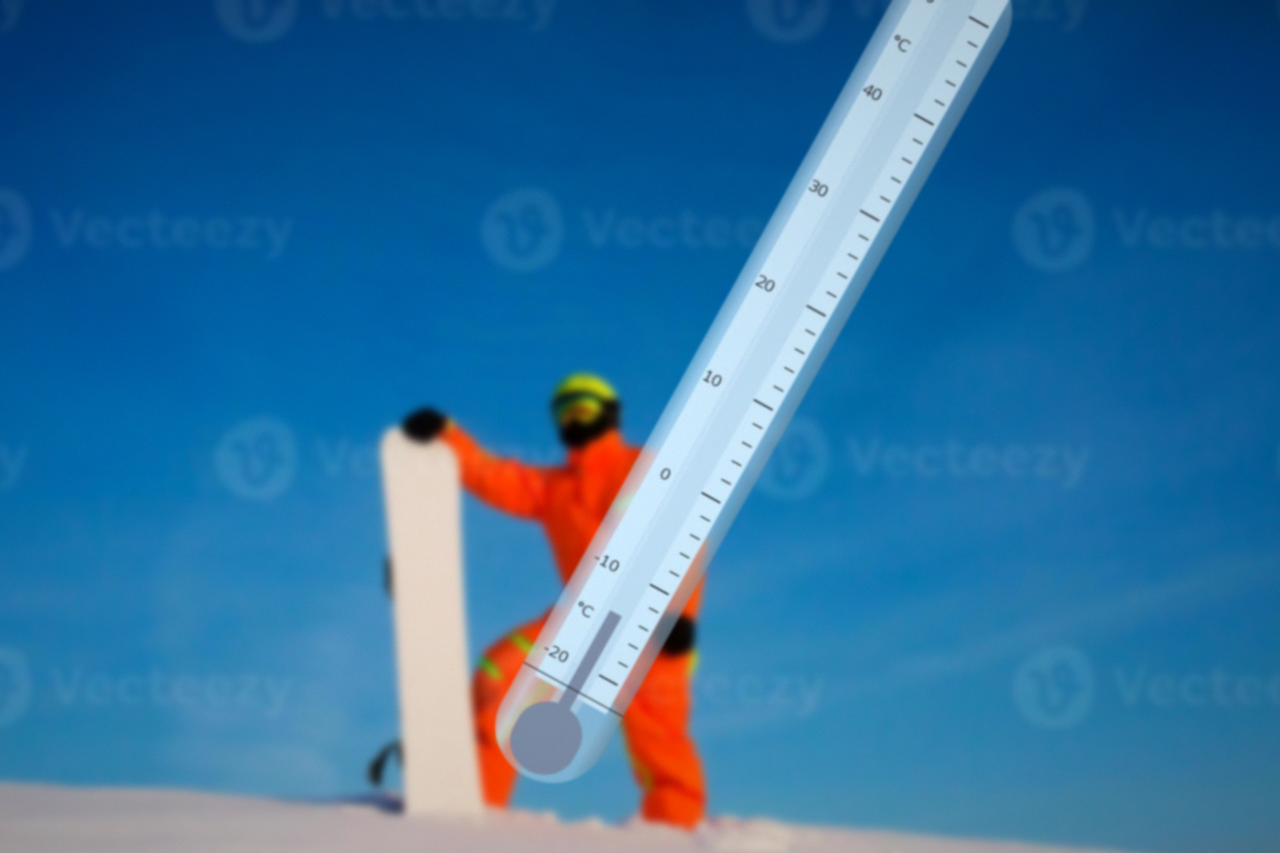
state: -14°C
